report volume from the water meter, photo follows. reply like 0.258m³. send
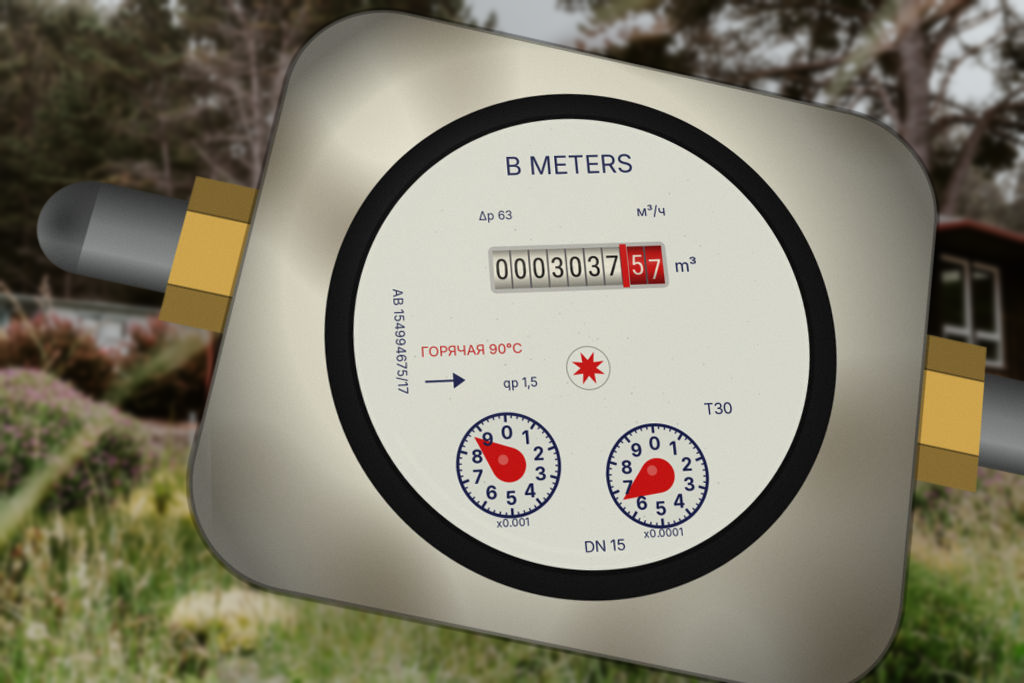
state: 3037.5686m³
